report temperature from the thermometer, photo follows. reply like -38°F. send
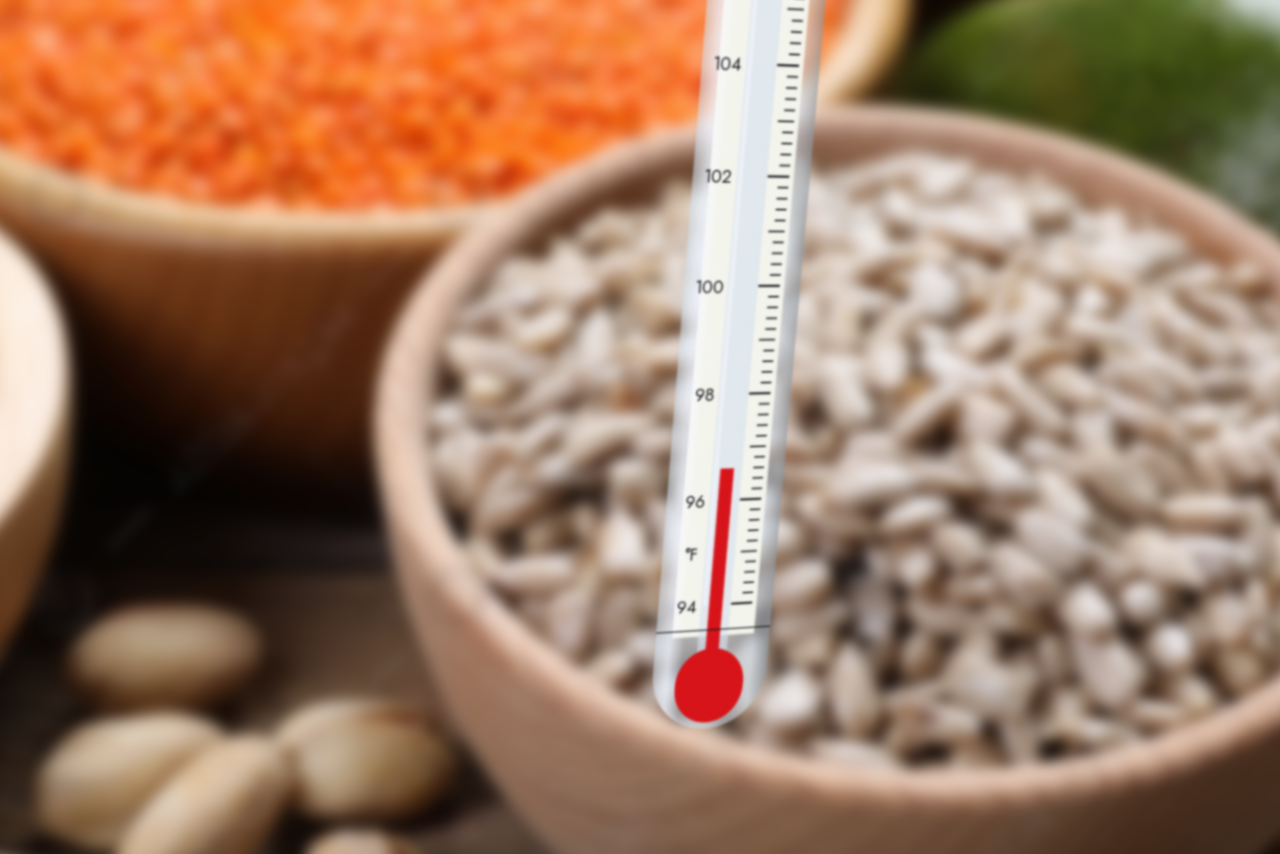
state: 96.6°F
